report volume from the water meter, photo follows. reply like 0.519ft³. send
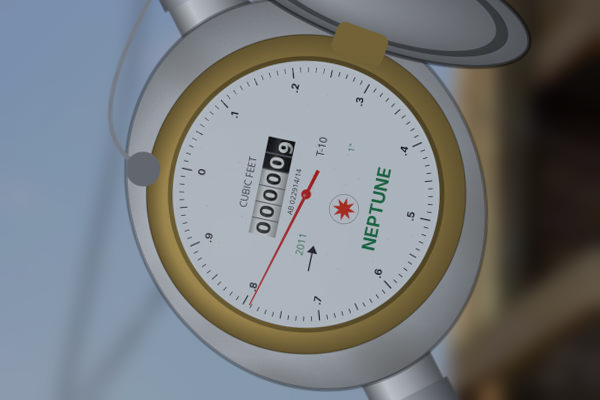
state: 8.79ft³
